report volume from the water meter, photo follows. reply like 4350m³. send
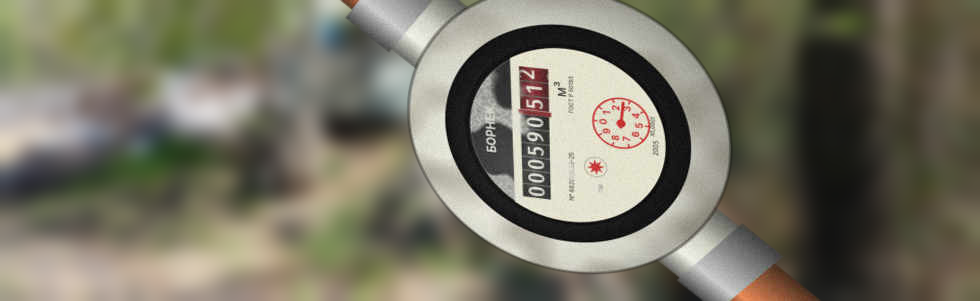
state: 590.5122m³
